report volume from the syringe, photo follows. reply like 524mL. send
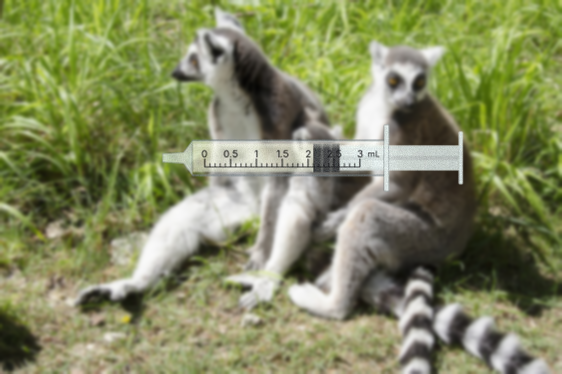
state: 2.1mL
